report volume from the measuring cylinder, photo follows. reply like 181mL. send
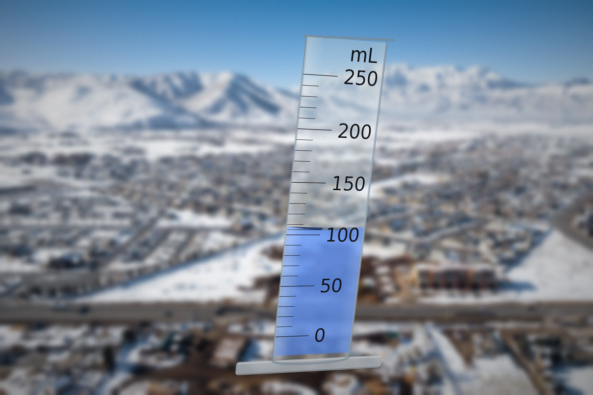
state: 105mL
